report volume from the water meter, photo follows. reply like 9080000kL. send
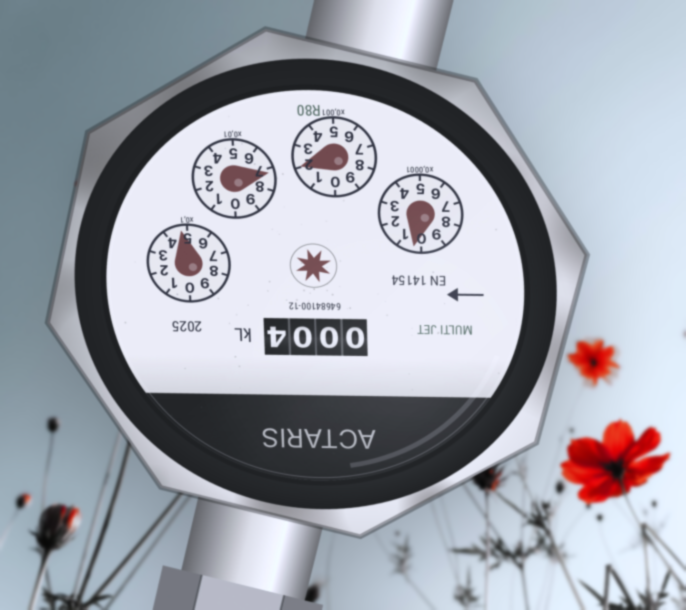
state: 4.4720kL
